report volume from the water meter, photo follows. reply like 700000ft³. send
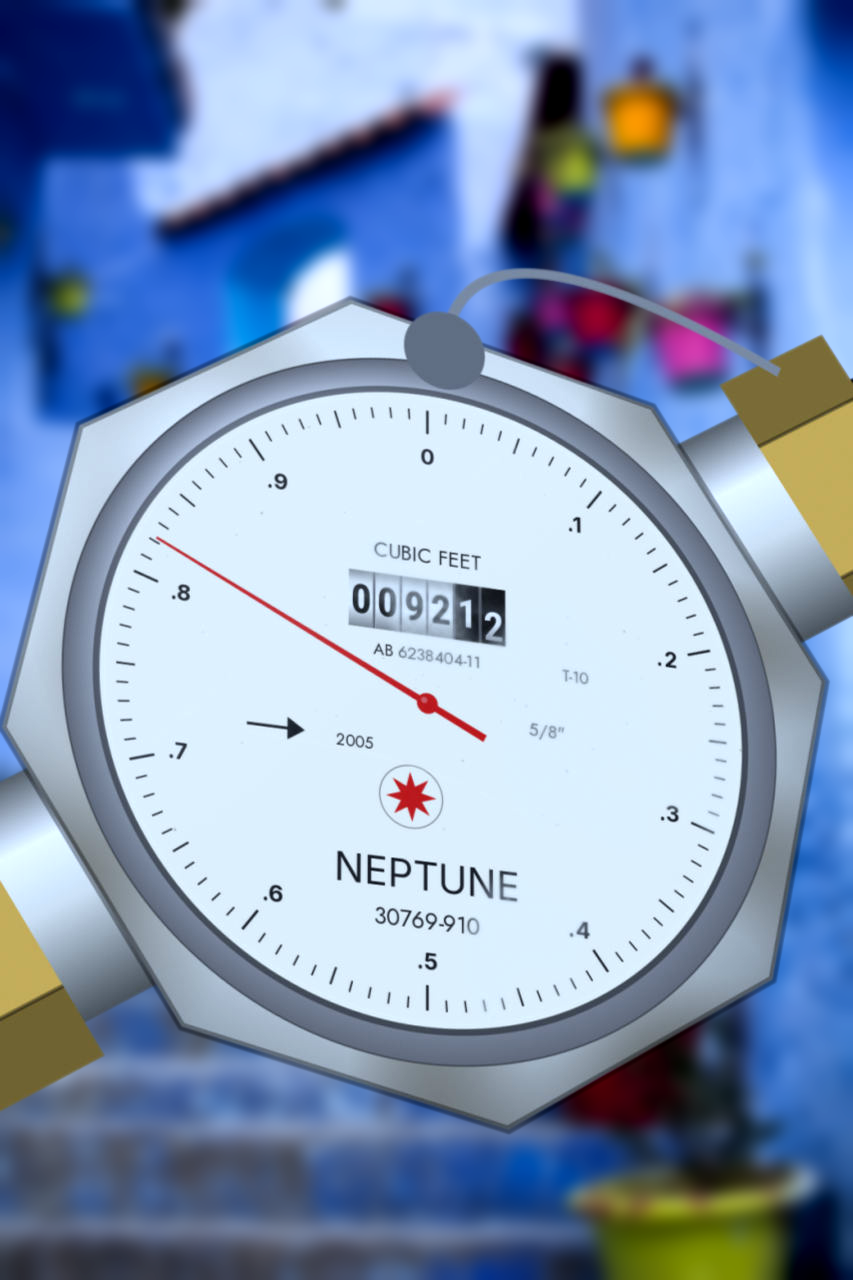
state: 9211.82ft³
